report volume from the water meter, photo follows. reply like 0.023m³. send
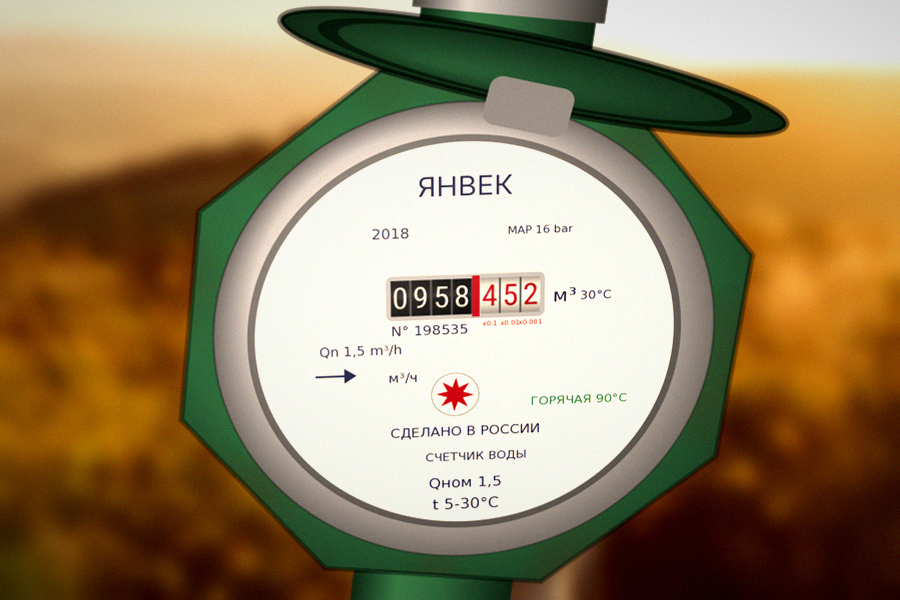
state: 958.452m³
